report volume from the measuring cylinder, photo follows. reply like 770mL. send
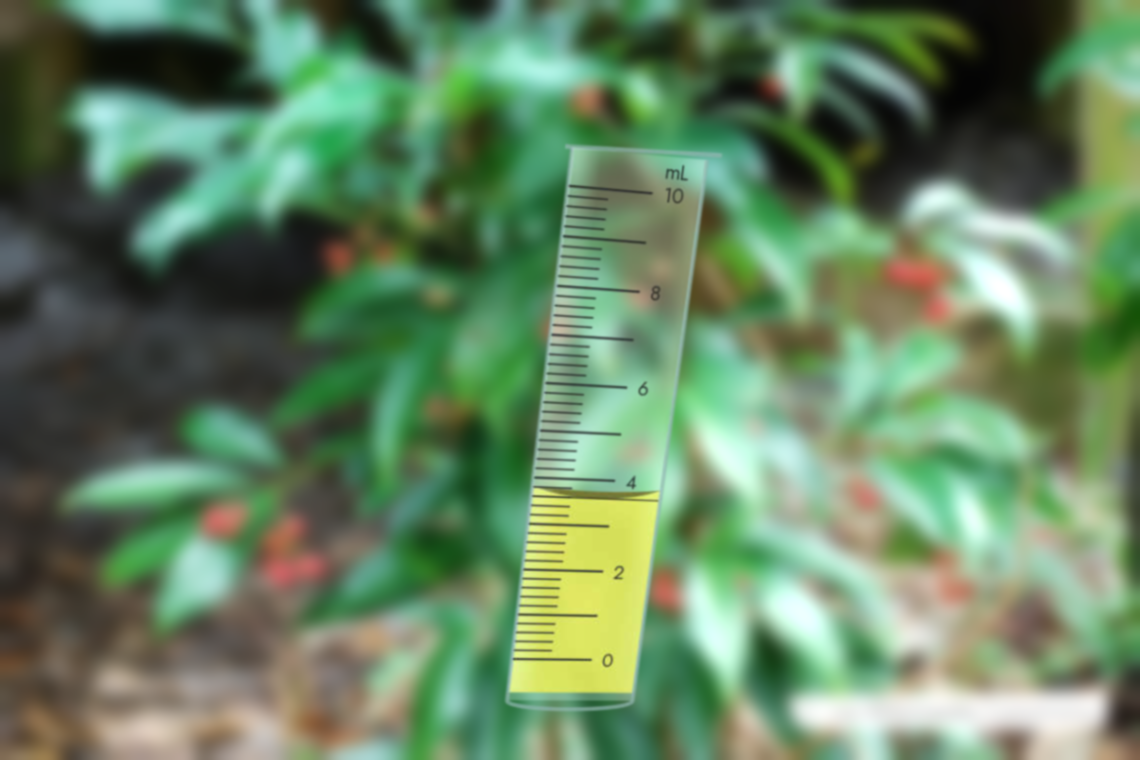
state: 3.6mL
